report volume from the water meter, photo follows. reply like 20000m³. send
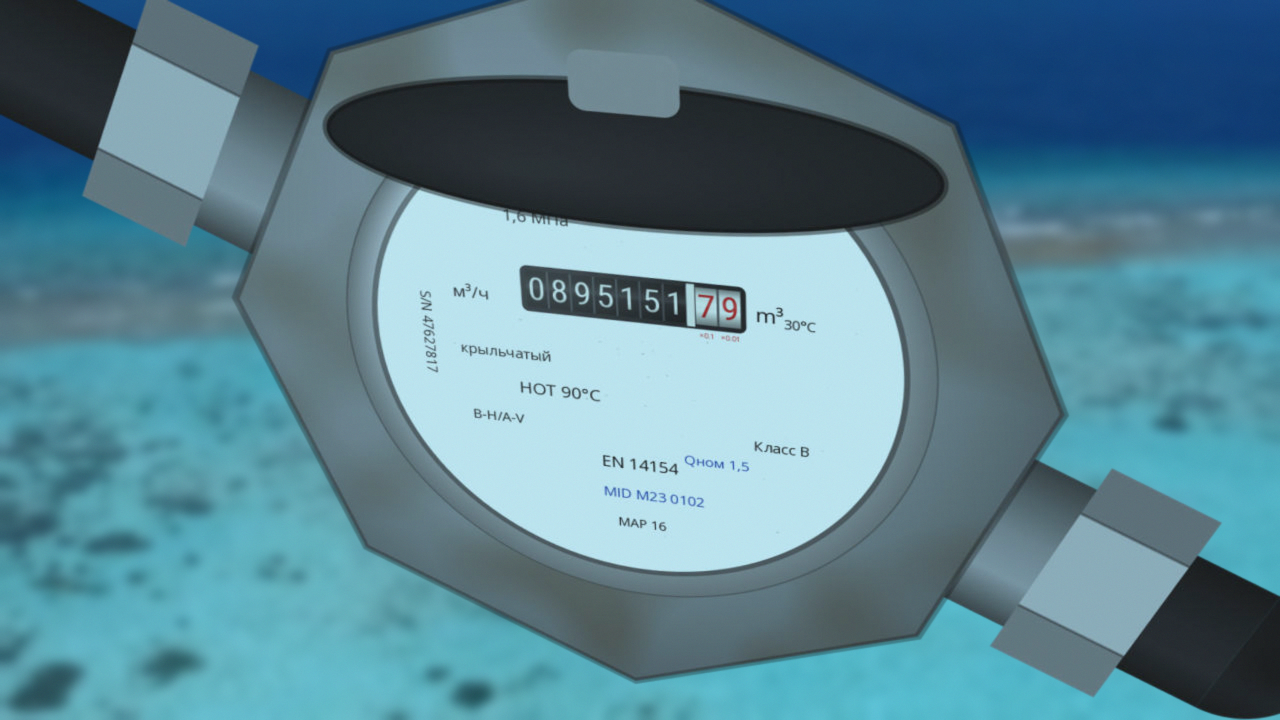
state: 895151.79m³
